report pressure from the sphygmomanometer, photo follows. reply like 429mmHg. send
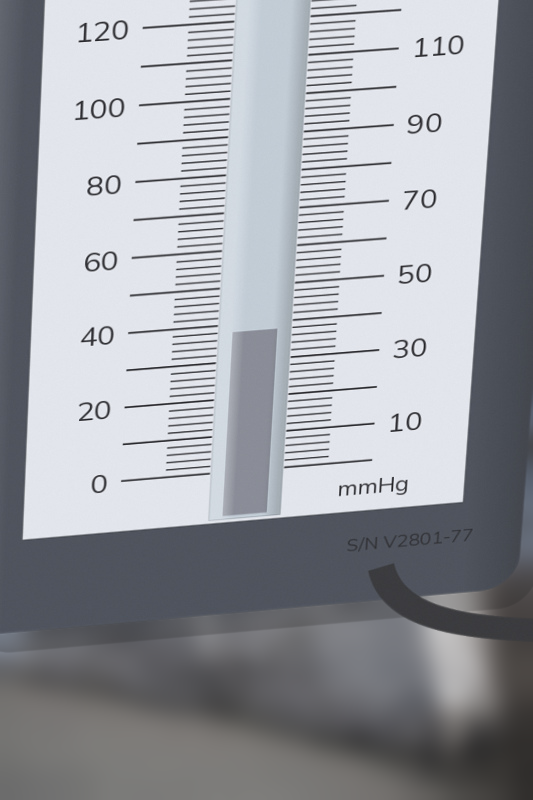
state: 38mmHg
